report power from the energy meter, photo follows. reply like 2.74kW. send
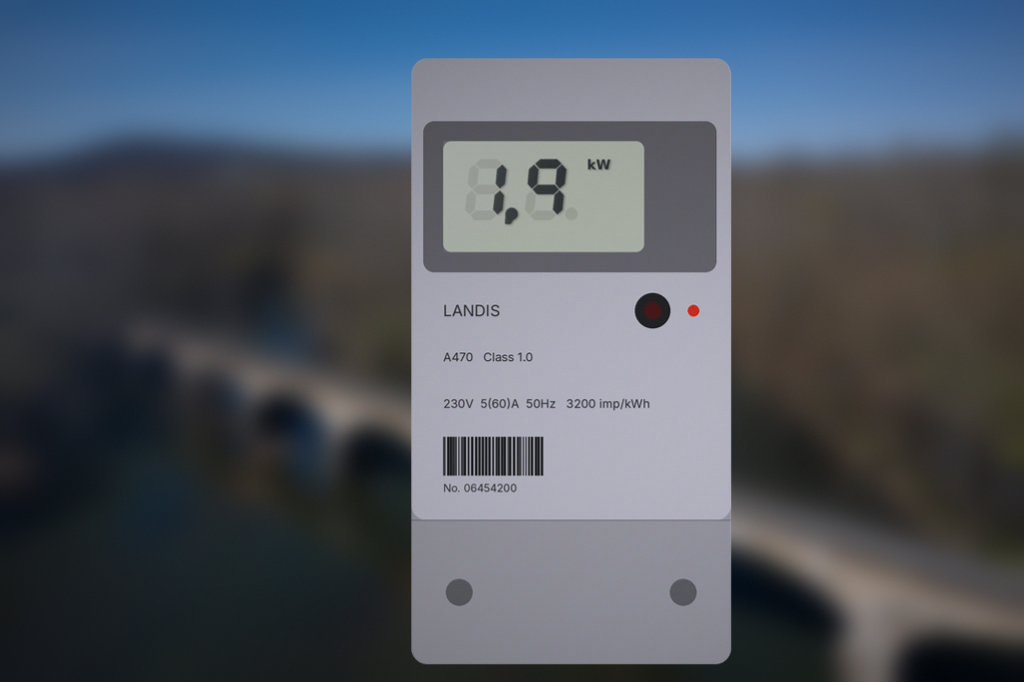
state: 1.9kW
